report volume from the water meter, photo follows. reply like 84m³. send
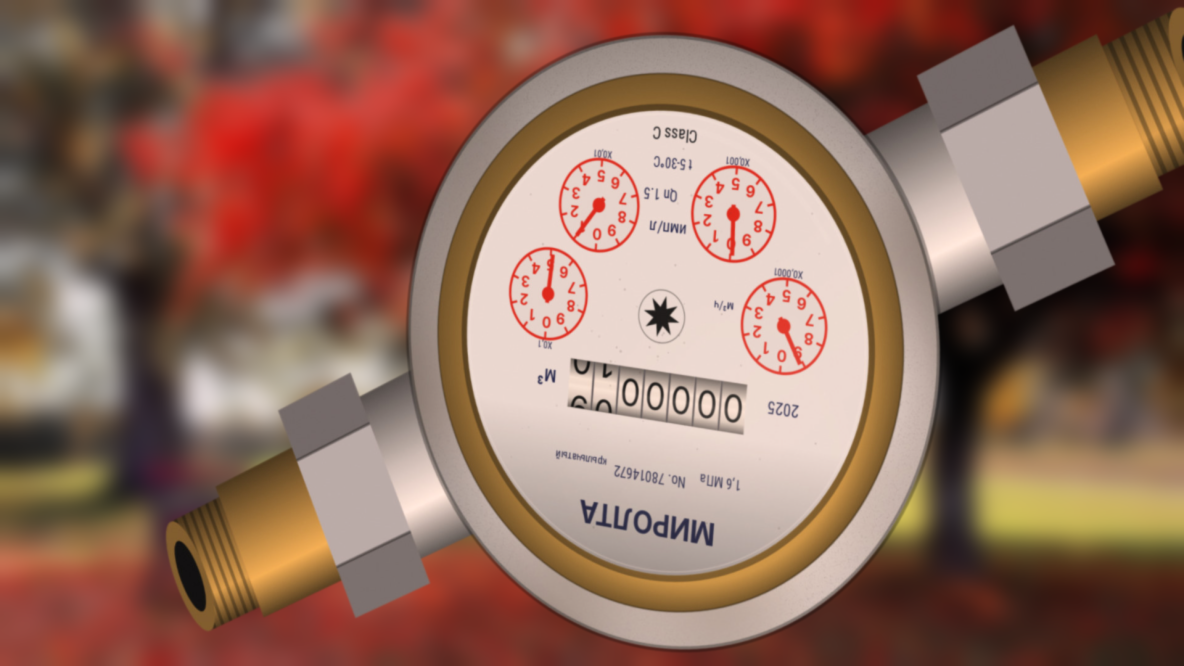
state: 9.5099m³
